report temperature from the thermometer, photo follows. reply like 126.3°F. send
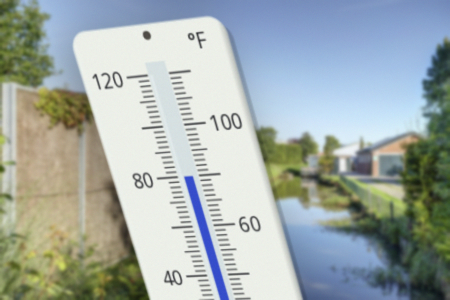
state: 80°F
